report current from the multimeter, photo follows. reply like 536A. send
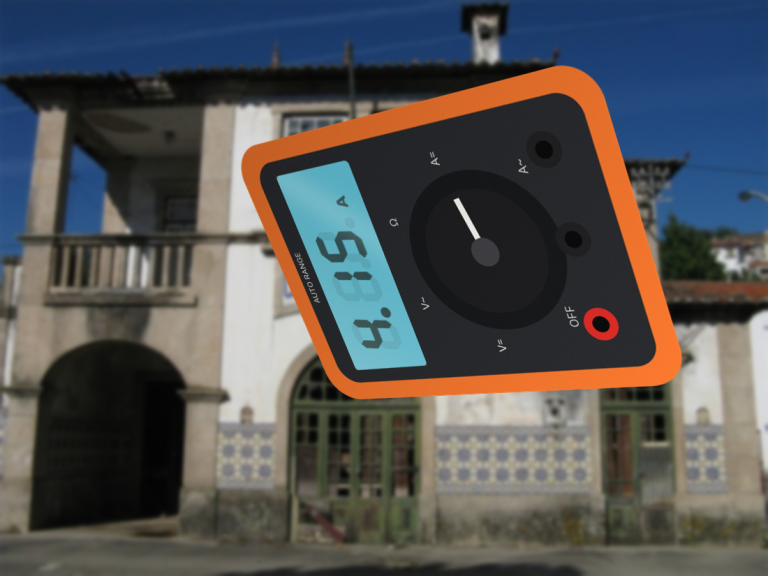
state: 4.15A
